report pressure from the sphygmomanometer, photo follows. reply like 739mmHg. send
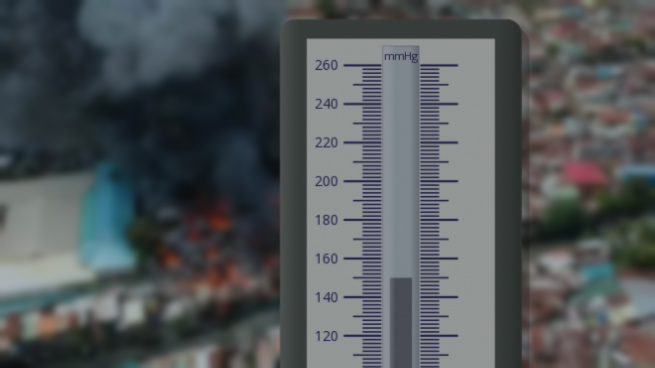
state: 150mmHg
